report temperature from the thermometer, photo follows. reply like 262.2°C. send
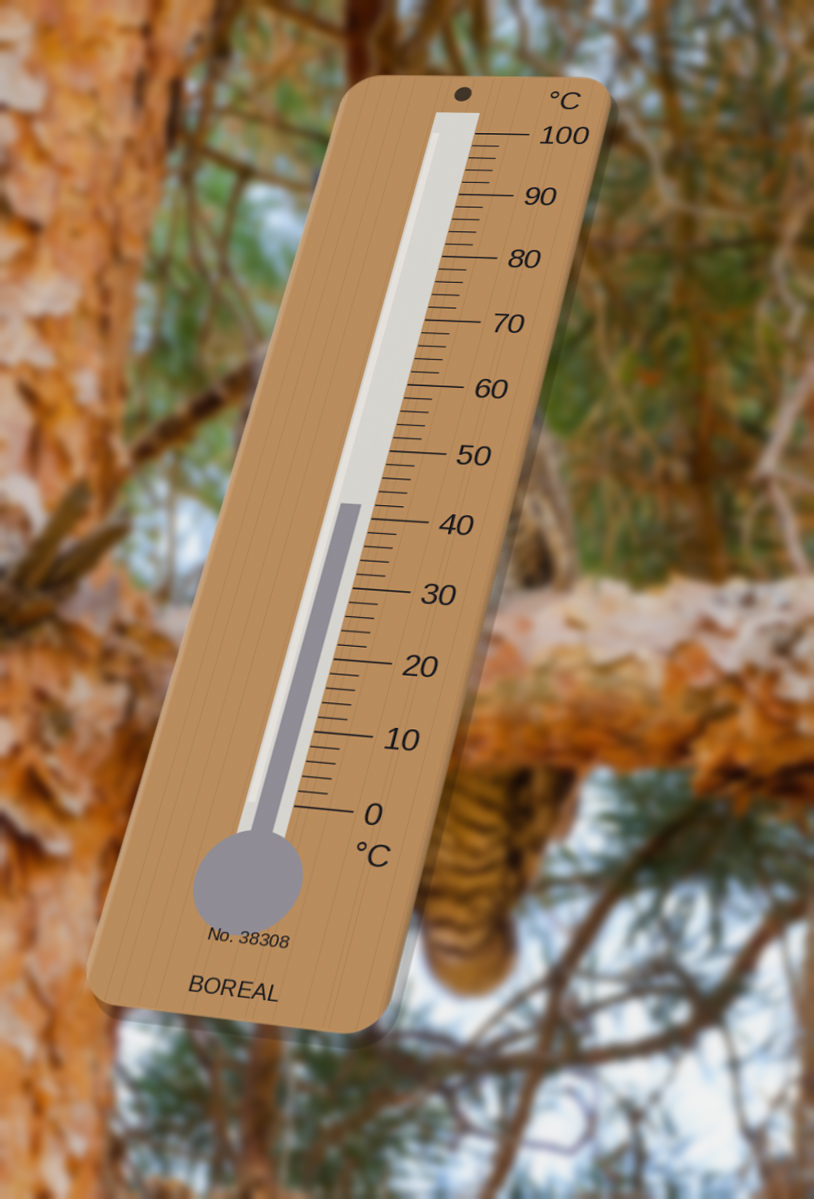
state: 42°C
